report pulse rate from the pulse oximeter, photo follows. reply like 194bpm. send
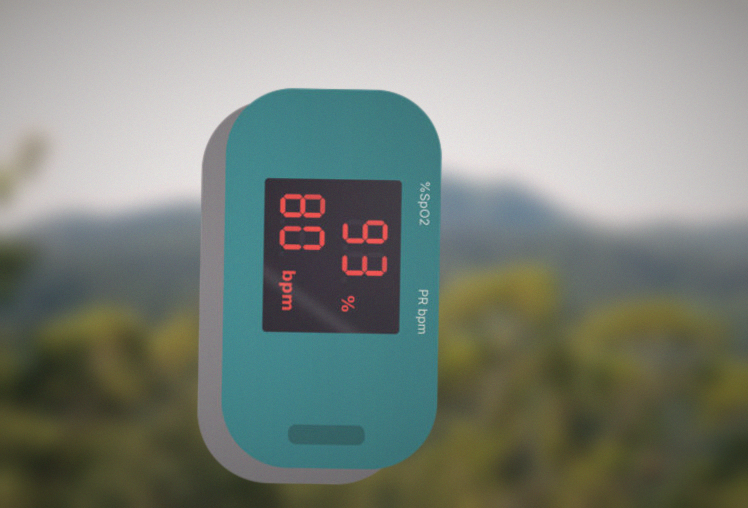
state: 80bpm
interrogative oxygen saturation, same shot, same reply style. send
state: 93%
